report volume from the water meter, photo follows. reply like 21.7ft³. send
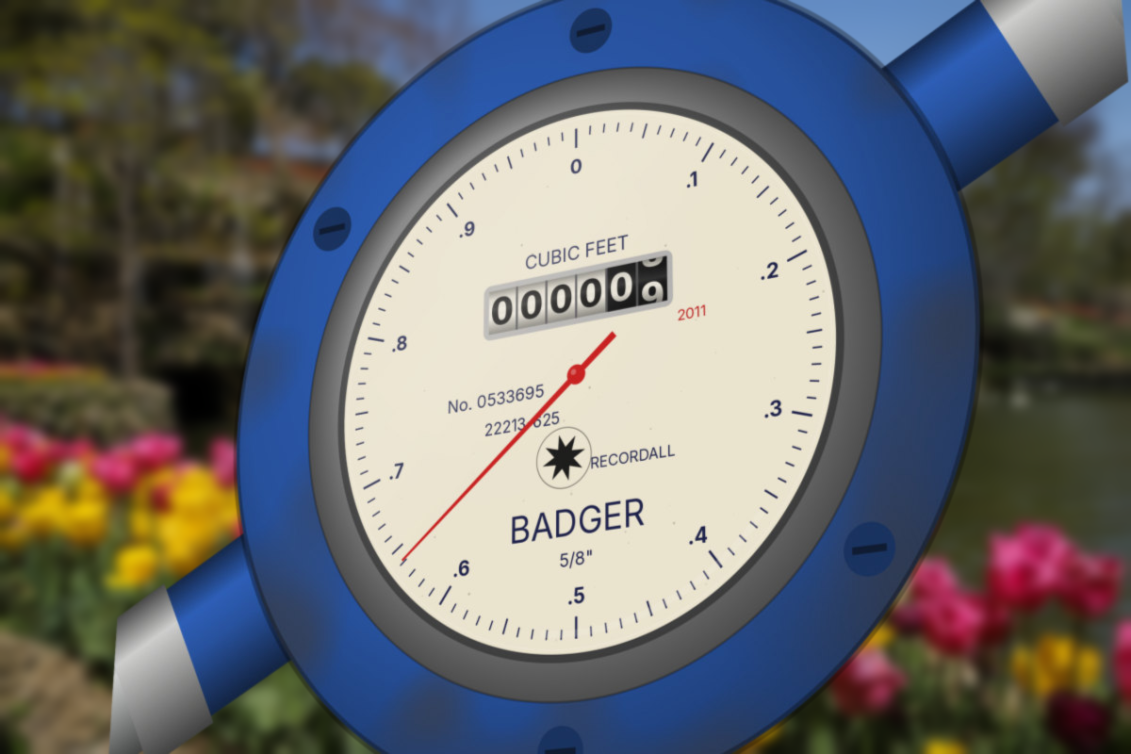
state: 8.64ft³
